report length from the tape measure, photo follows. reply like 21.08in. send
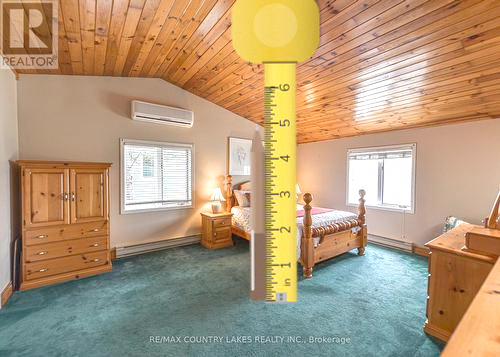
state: 5in
